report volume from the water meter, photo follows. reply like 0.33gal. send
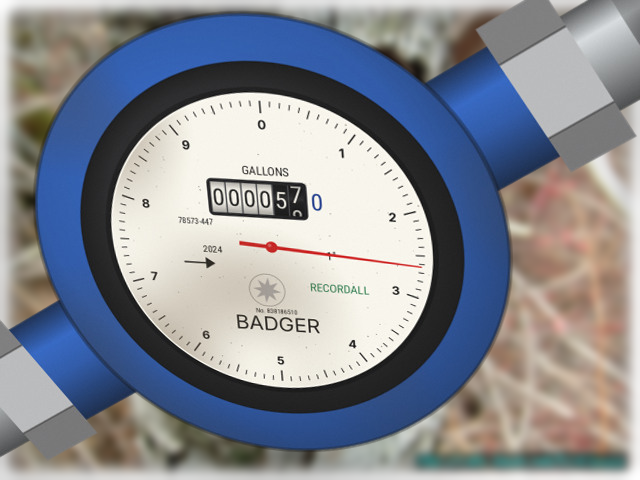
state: 572.6gal
